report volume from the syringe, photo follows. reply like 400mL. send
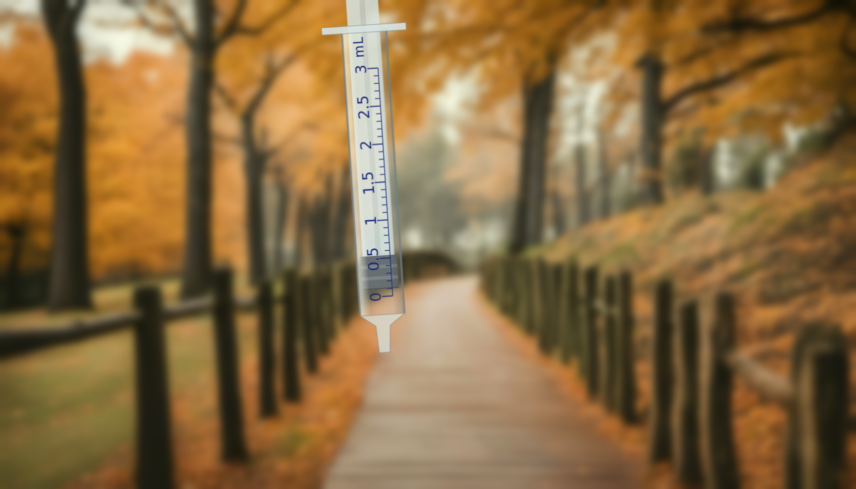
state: 0.1mL
